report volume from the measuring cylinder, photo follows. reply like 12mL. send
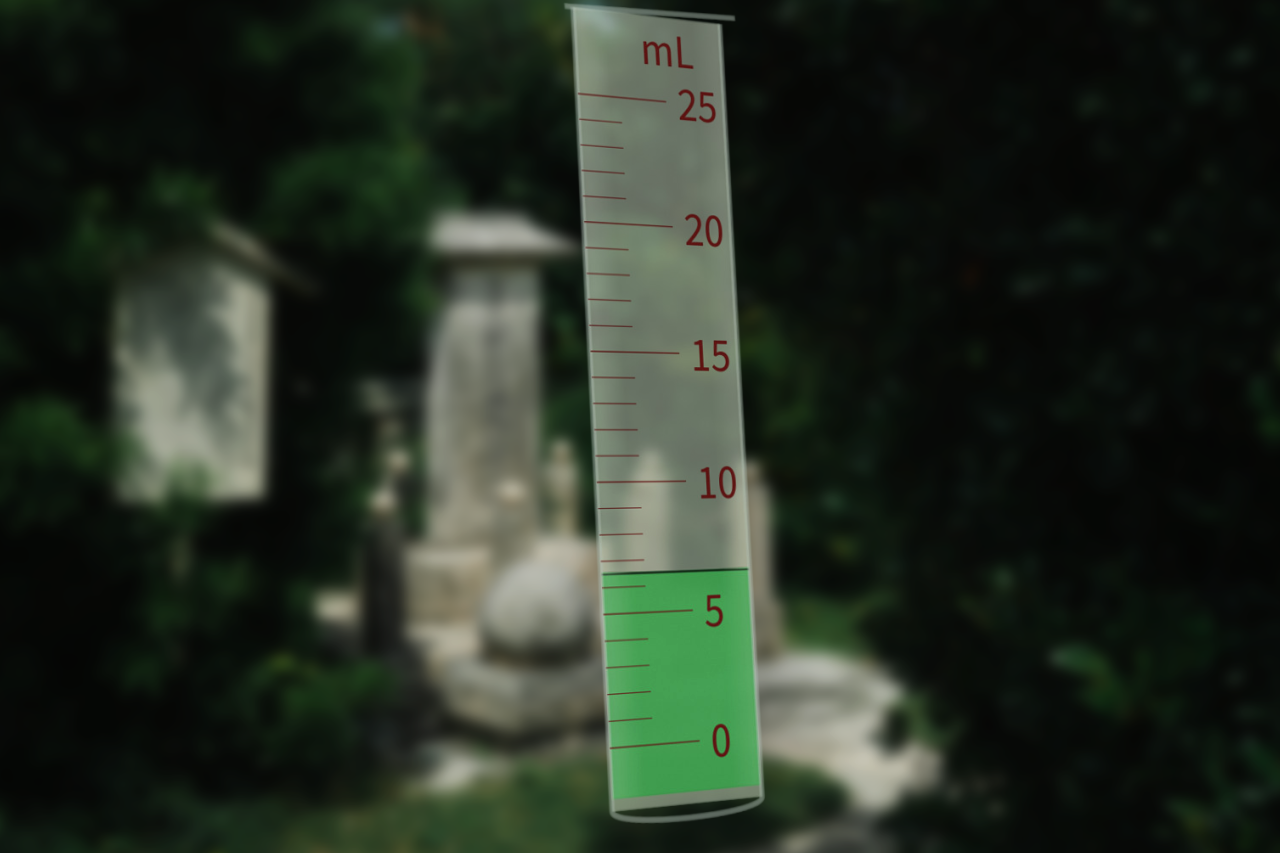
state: 6.5mL
